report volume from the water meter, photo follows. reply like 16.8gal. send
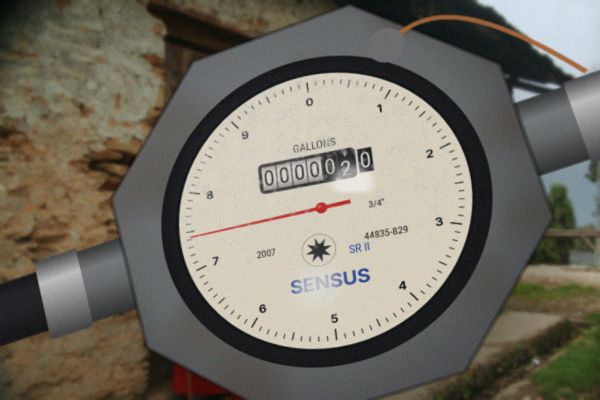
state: 17.4gal
